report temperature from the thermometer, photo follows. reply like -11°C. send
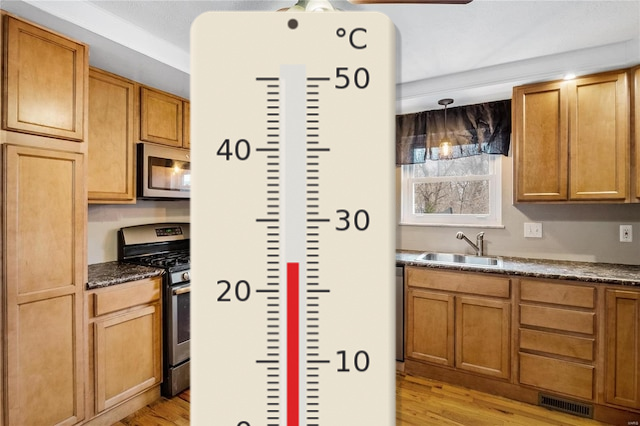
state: 24°C
